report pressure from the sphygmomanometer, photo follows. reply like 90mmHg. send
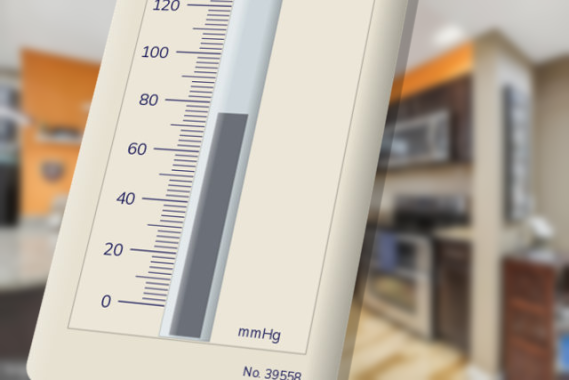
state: 76mmHg
